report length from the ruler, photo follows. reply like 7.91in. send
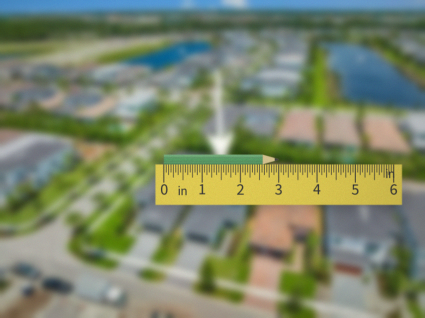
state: 3in
